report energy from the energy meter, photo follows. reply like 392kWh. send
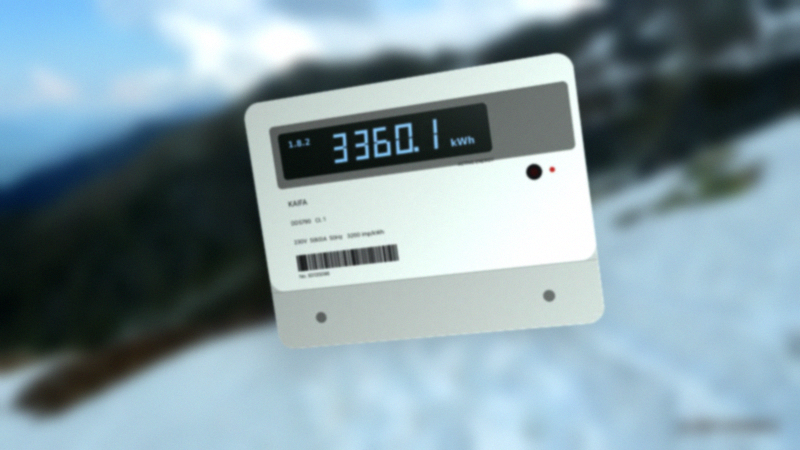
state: 3360.1kWh
